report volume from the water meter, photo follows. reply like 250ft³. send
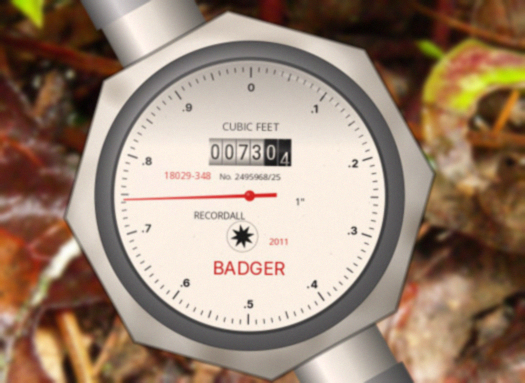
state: 7303.74ft³
